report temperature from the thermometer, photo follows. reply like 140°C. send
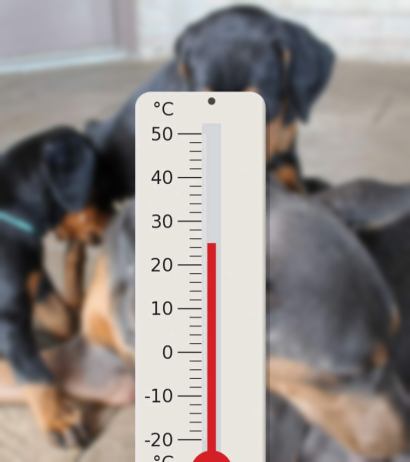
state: 25°C
